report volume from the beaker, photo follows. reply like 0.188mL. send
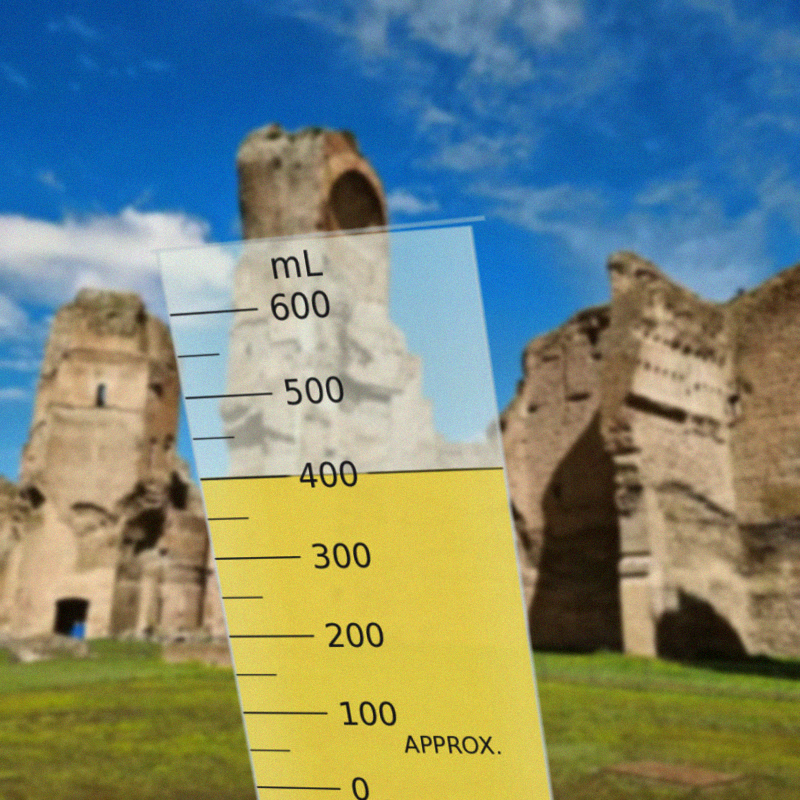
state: 400mL
